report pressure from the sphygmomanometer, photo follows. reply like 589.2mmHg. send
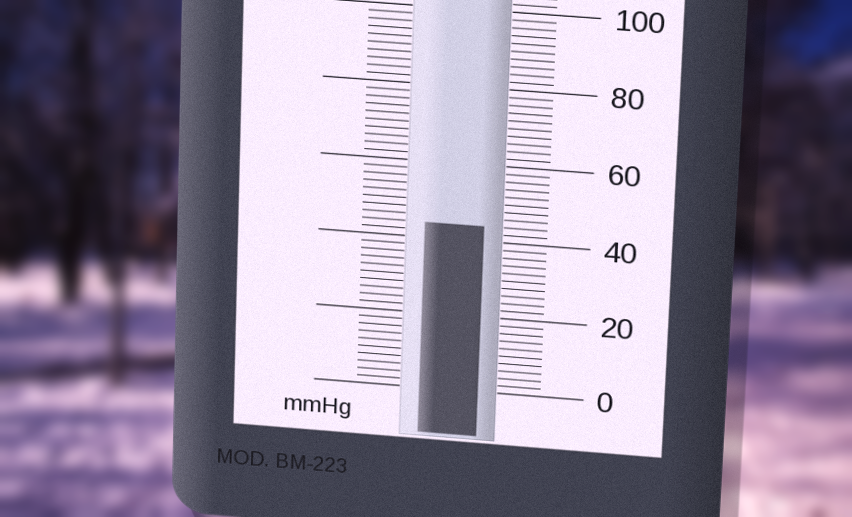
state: 44mmHg
